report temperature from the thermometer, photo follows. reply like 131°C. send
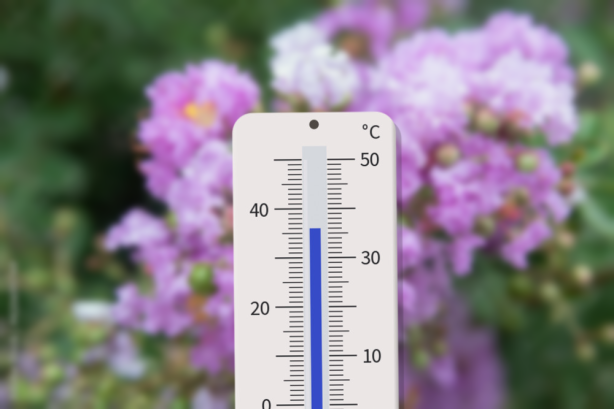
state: 36°C
